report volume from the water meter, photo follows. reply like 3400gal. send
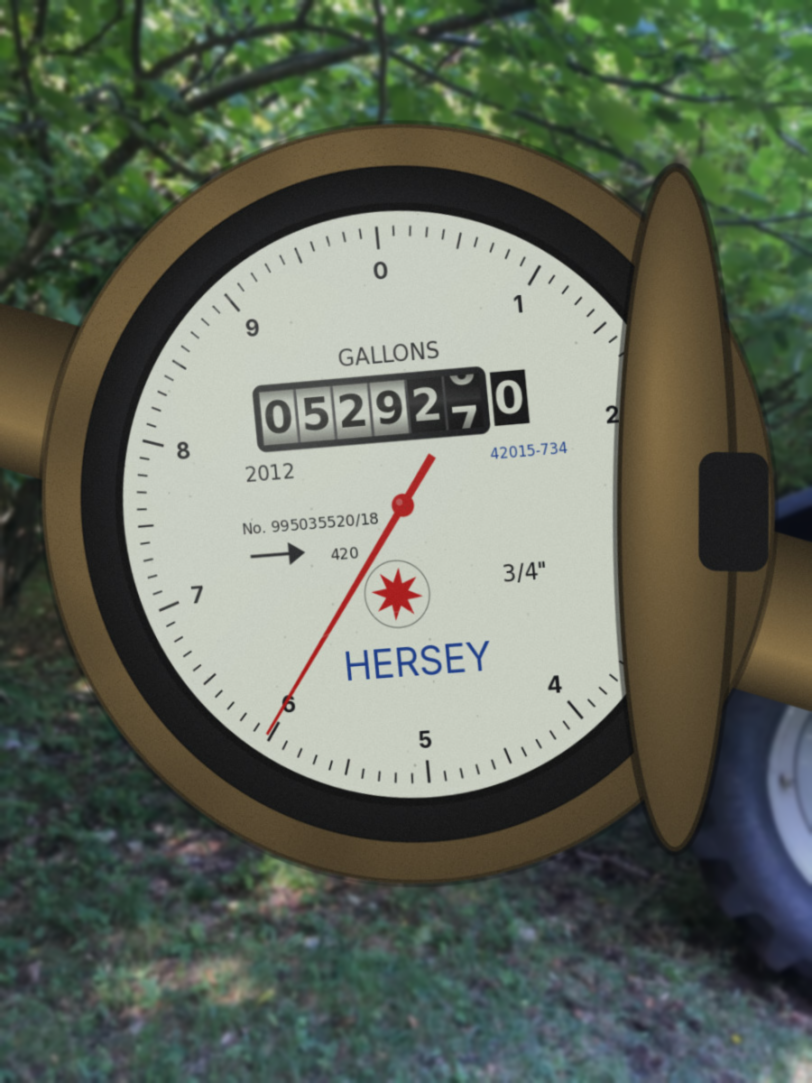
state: 529266.0gal
